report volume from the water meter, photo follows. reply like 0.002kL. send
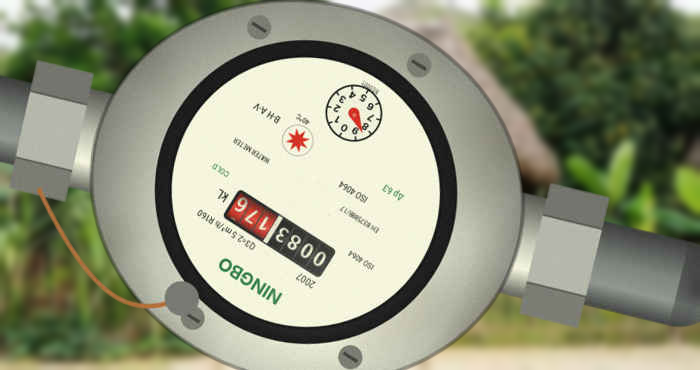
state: 83.1758kL
